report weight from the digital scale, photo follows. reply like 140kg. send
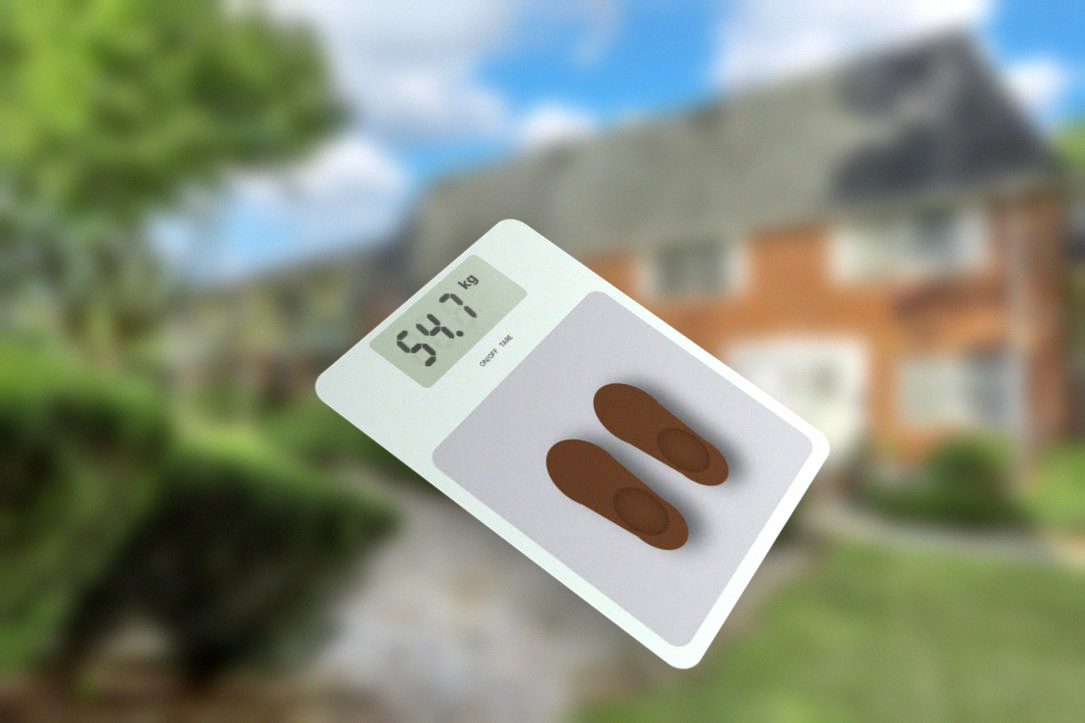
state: 54.7kg
